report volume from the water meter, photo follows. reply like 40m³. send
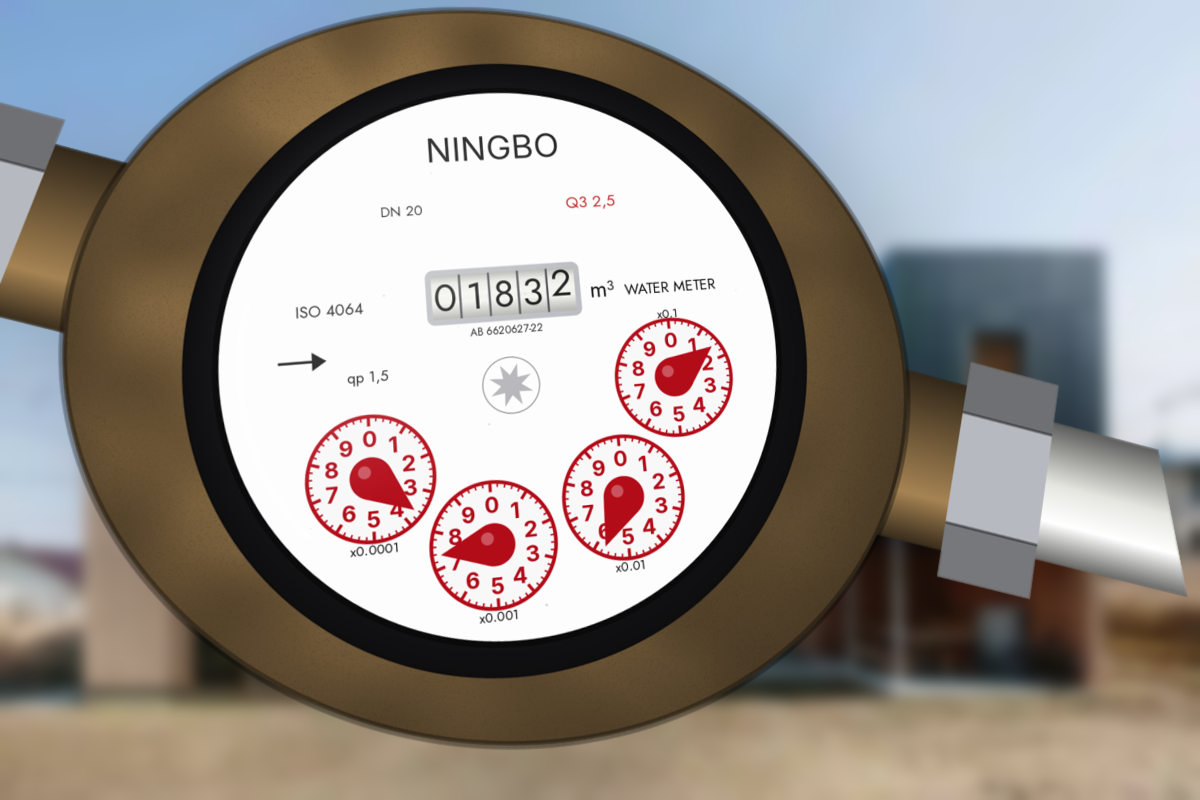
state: 1832.1573m³
